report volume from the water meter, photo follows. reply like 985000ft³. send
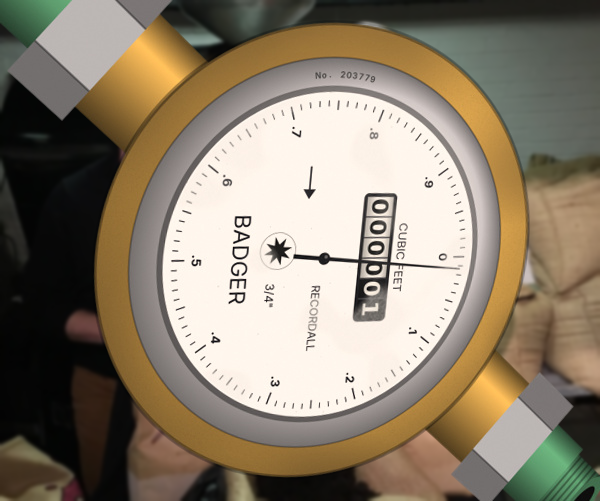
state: 1.01ft³
